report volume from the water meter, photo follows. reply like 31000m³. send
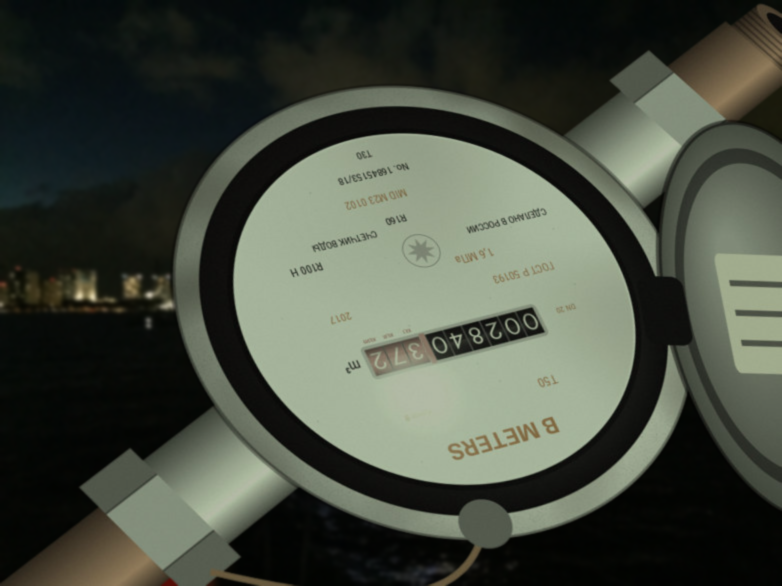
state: 2840.372m³
